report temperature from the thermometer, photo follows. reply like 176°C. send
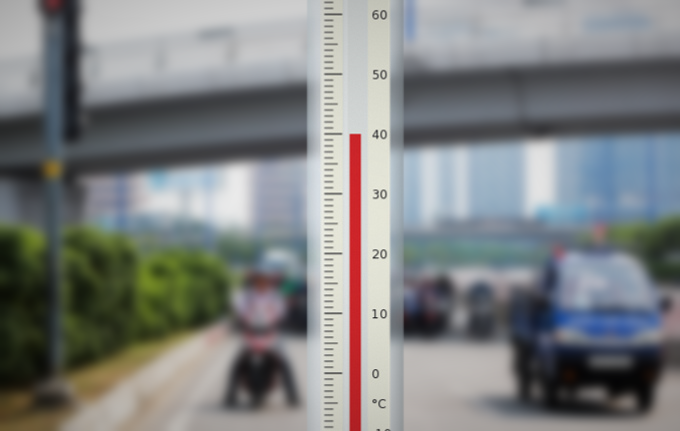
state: 40°C
